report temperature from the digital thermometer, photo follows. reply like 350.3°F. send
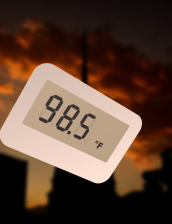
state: 98.5°F
